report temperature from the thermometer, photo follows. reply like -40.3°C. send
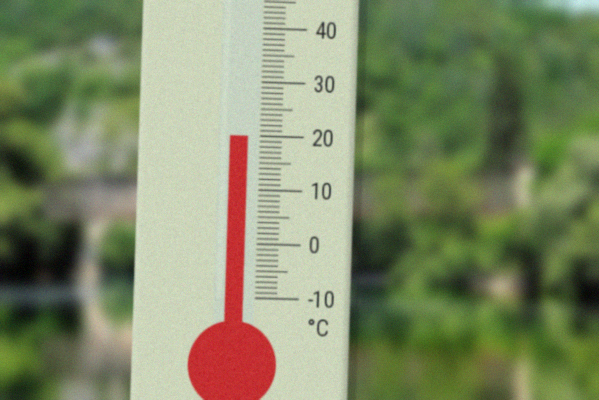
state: 20°C
